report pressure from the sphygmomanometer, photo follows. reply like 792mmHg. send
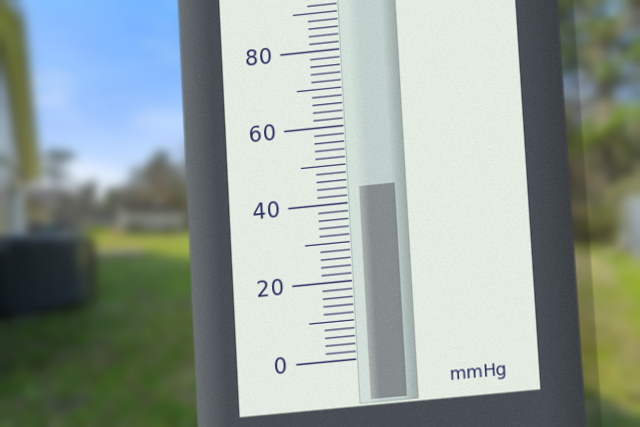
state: 44mmHg
